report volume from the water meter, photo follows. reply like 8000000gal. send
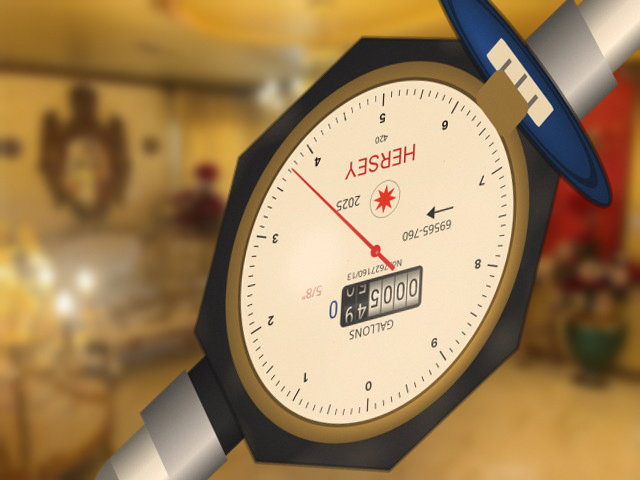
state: 5493.7gal
